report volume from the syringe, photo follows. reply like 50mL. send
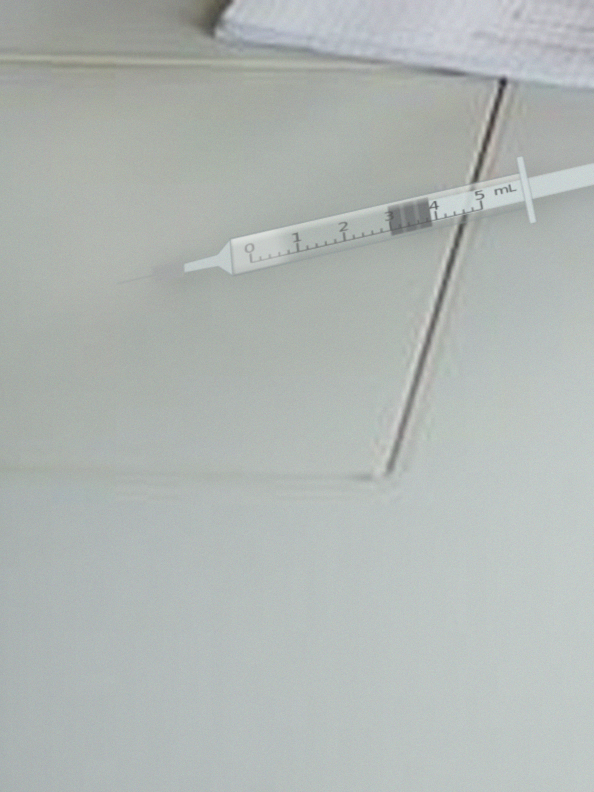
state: 3mL
